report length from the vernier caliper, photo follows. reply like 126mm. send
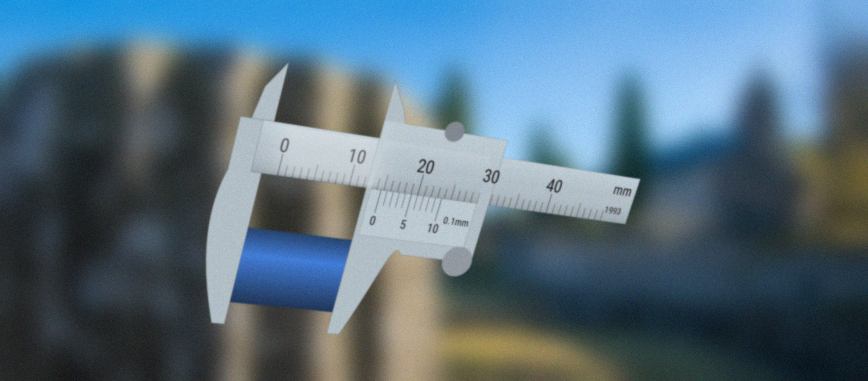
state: 14.6mm
